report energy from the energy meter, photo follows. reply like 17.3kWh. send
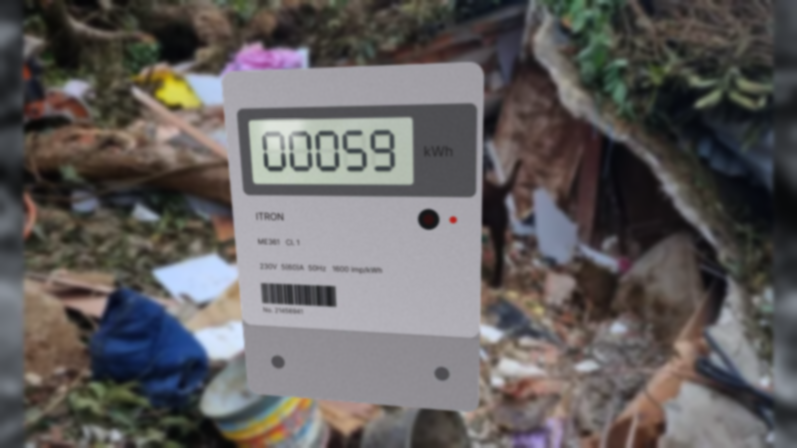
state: 59kWh
